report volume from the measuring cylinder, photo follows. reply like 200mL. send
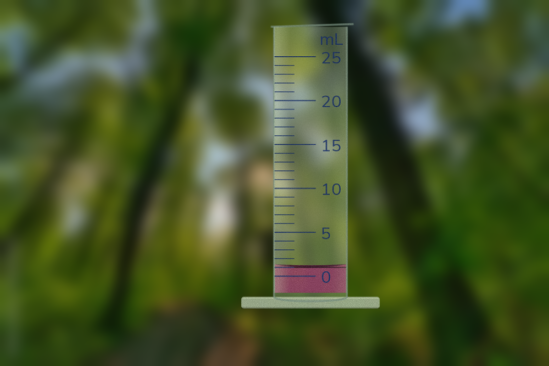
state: 1mL
